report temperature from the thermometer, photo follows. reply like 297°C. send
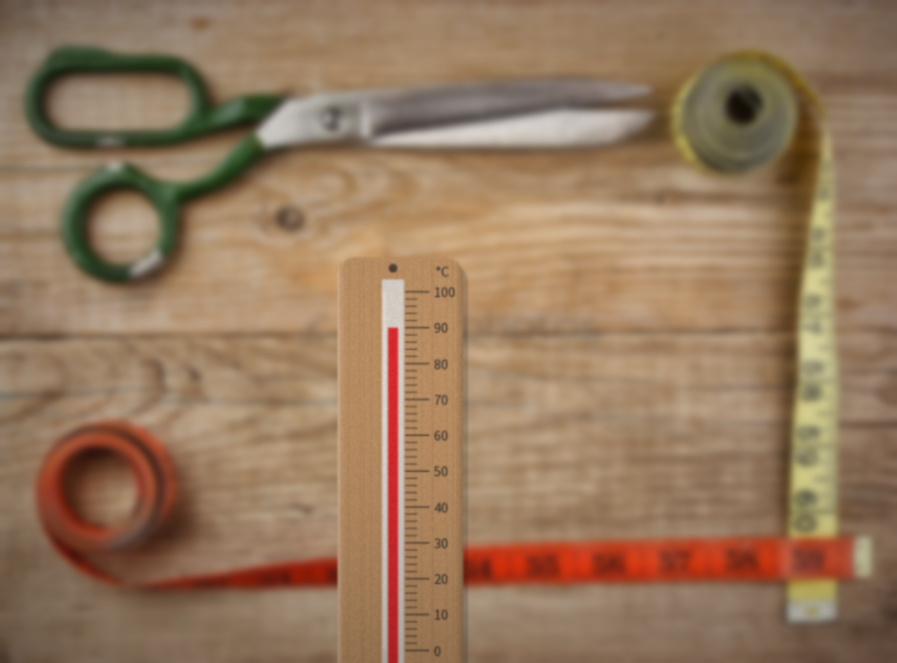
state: 90°C
